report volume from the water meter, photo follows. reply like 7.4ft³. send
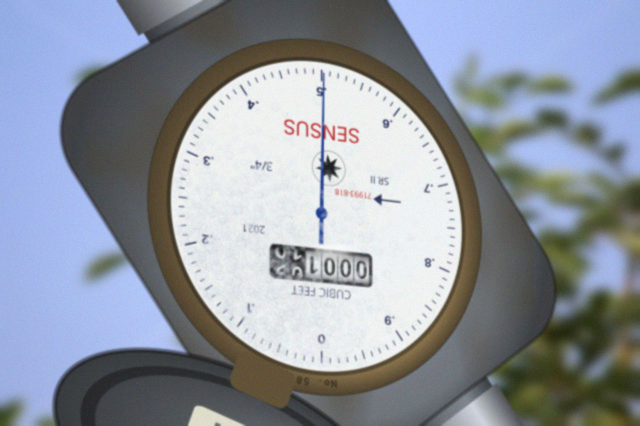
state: 109.50ft³
